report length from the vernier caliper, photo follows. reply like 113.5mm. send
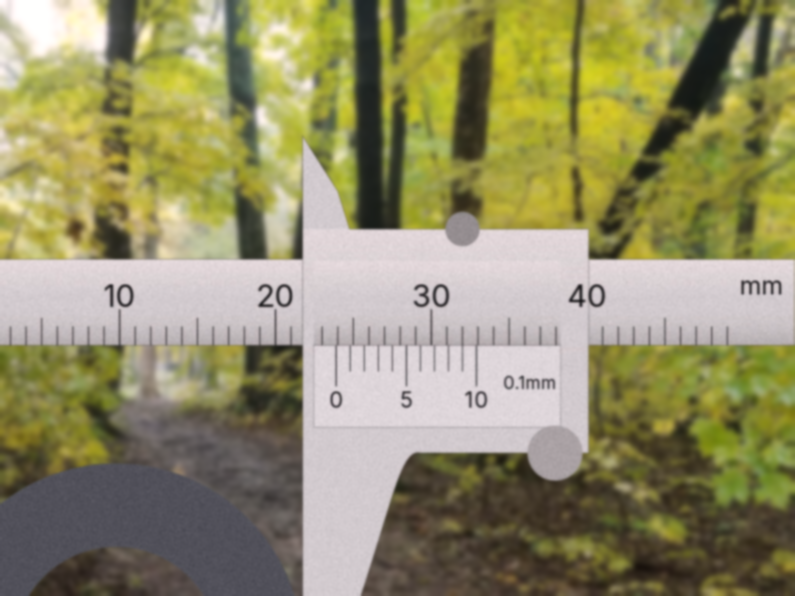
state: 23.9mm
